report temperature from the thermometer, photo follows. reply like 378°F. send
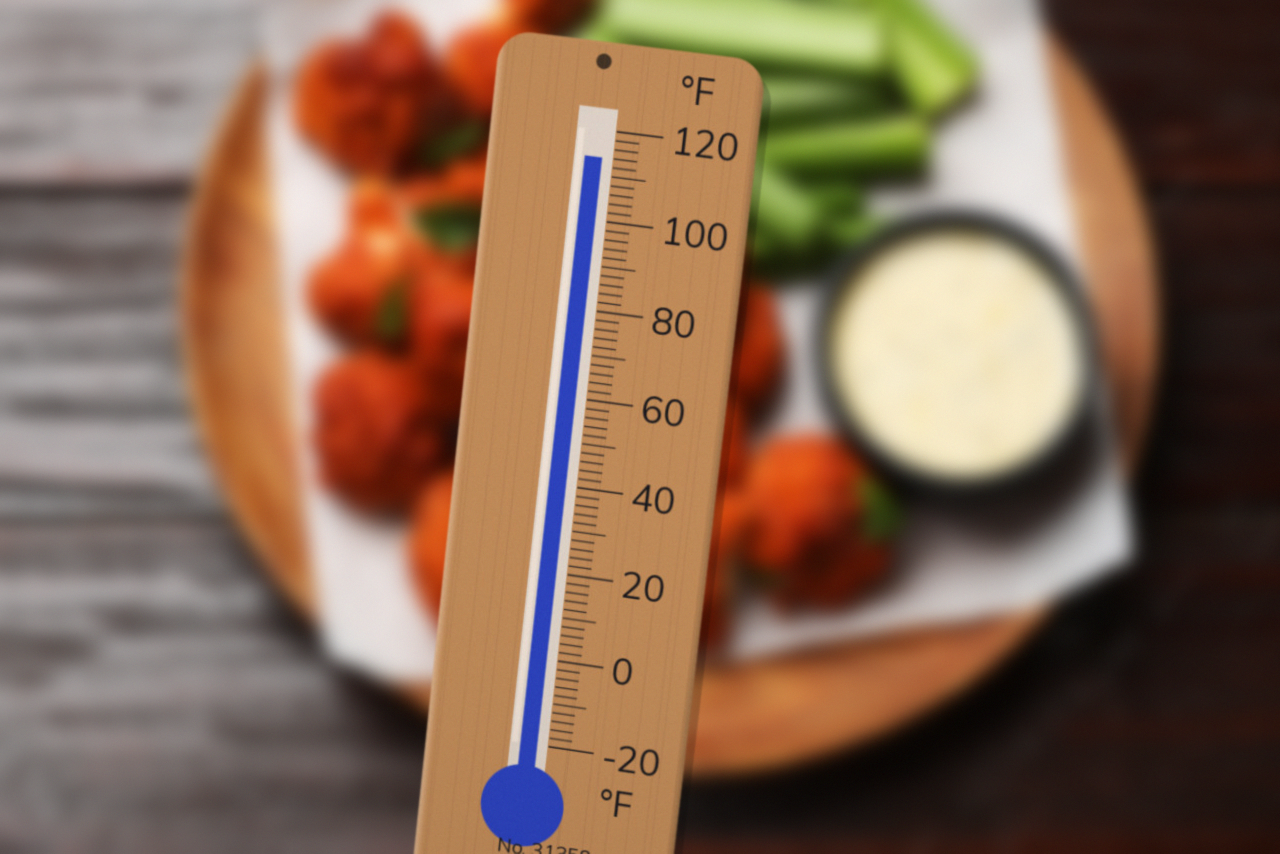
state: 114°F
